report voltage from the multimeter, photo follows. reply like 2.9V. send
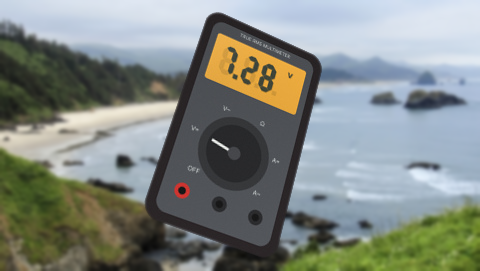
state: 7.28V
